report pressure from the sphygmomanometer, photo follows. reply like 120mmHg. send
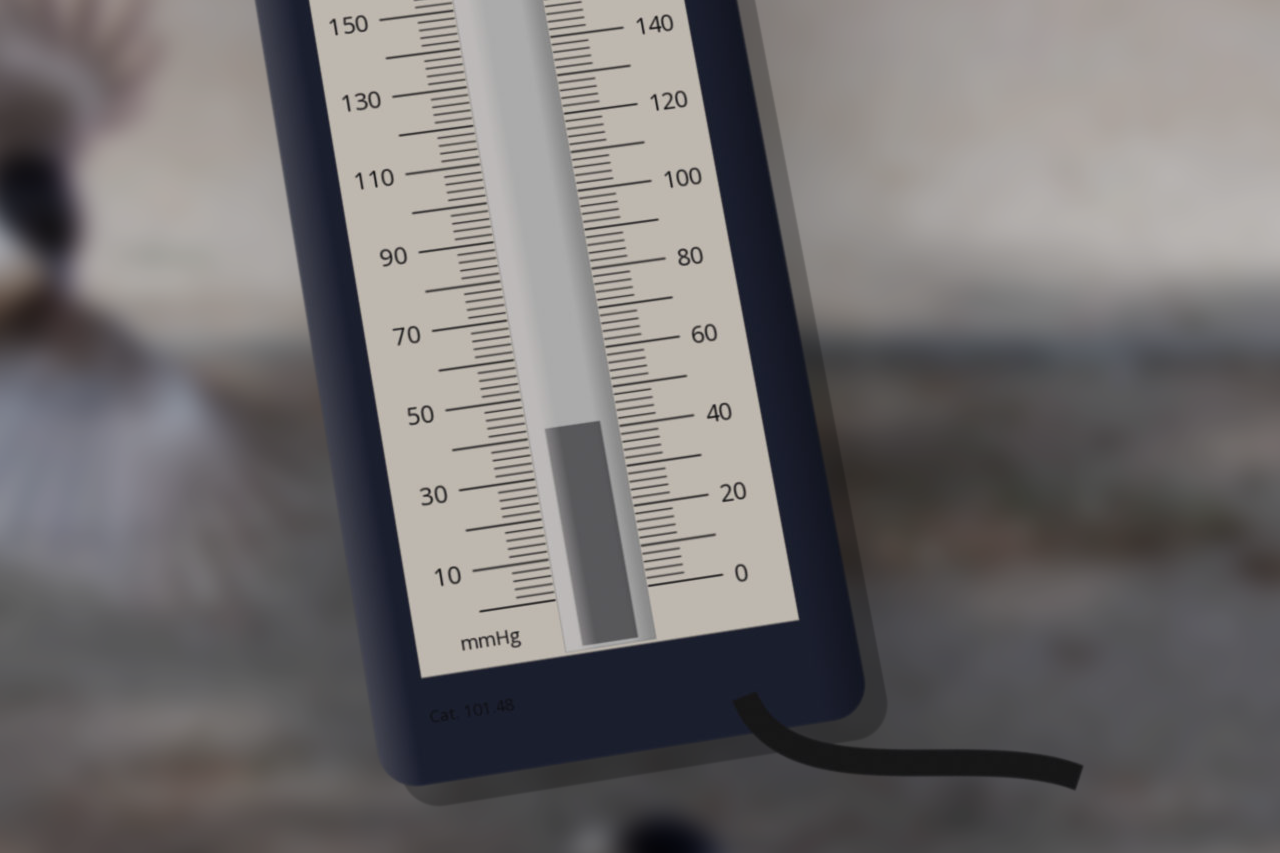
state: 42mmHg
